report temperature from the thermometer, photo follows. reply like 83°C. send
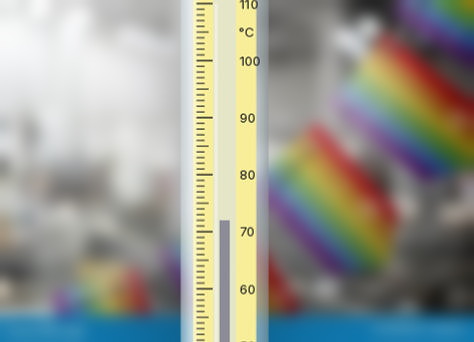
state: 72°C
